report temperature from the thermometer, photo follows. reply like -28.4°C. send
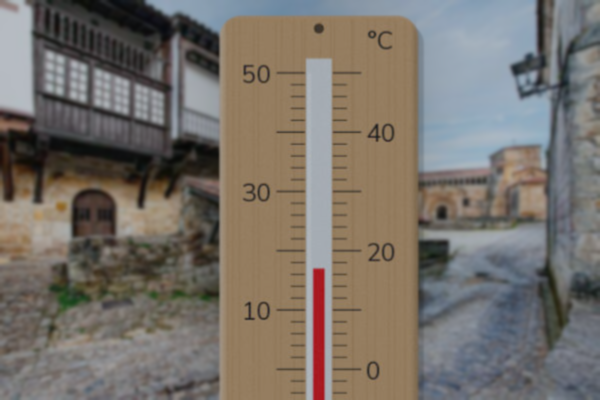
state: 17°C
